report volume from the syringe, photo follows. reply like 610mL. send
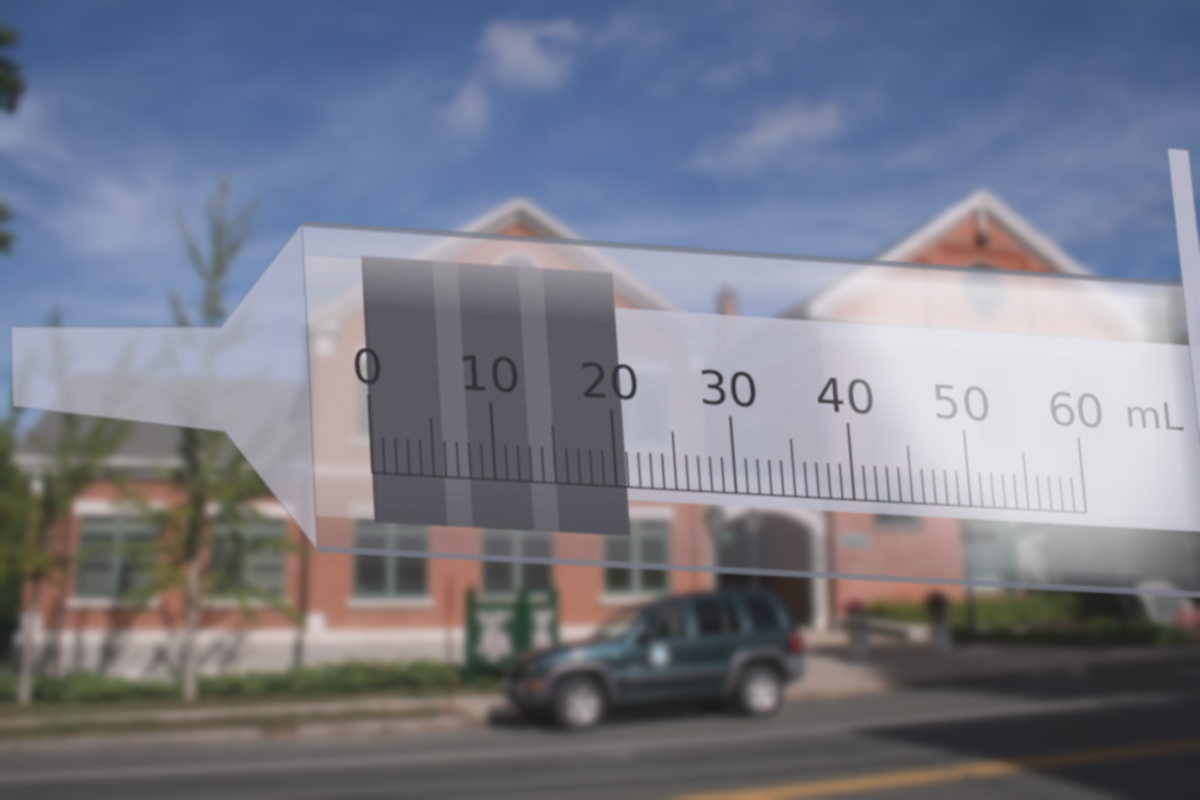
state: 0mL
